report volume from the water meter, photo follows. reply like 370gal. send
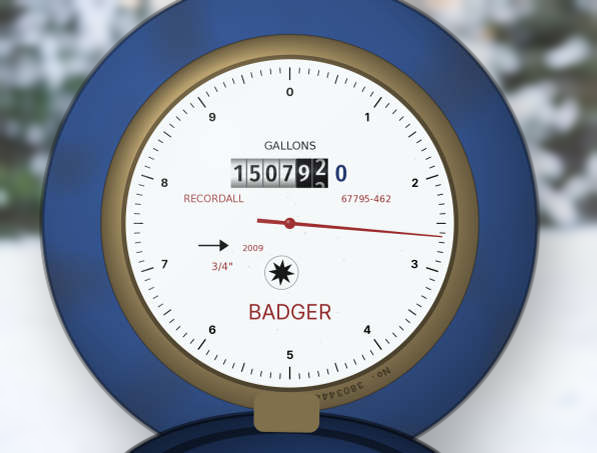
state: 1507922.6gal
